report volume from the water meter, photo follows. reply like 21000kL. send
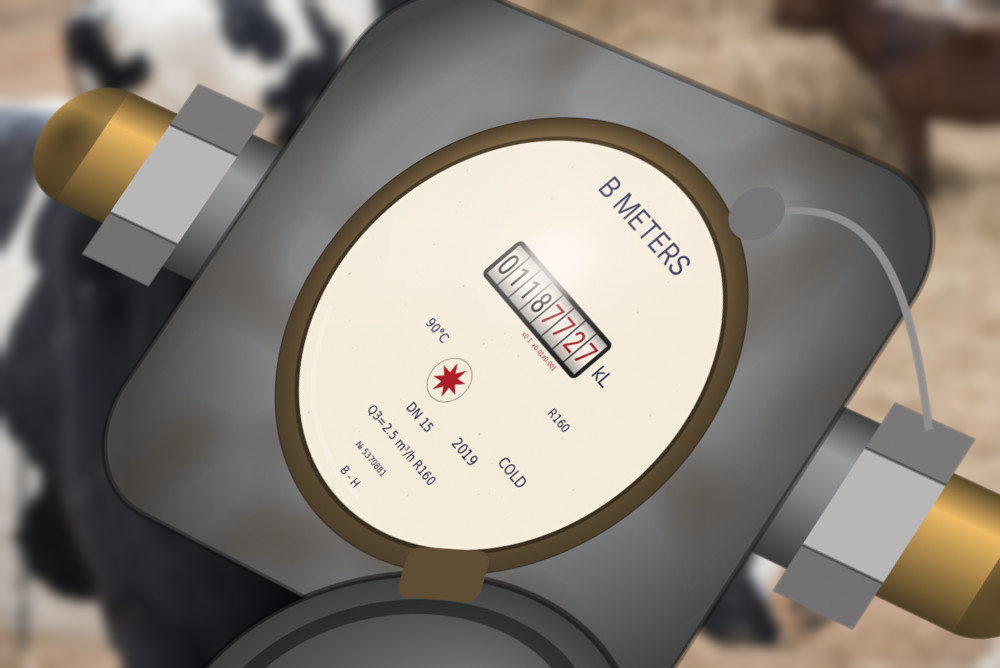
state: 118.7727kL
